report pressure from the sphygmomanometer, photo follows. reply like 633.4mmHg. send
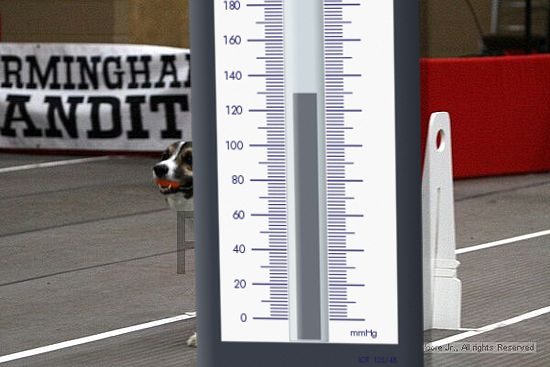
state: 130mmHg
